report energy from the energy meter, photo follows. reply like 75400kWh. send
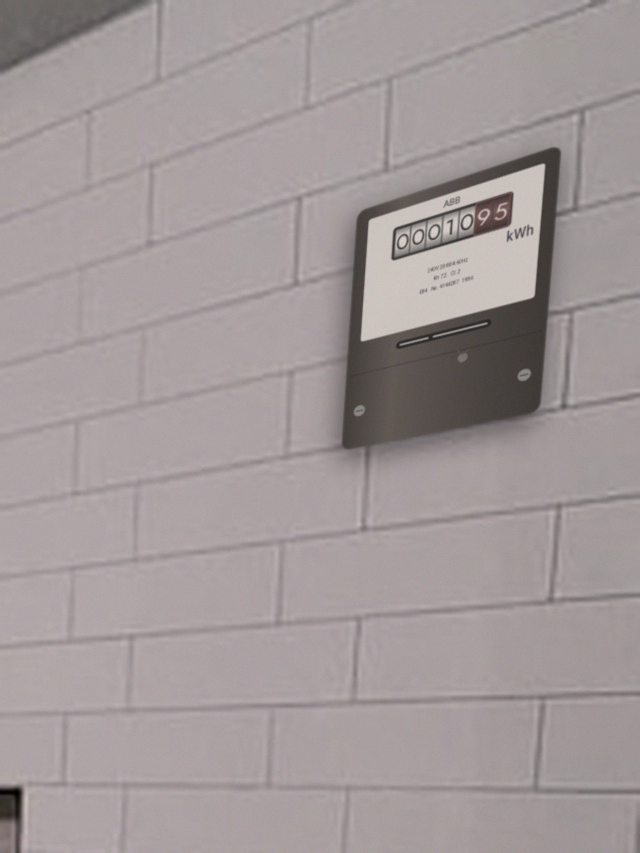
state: 10.95kWh
